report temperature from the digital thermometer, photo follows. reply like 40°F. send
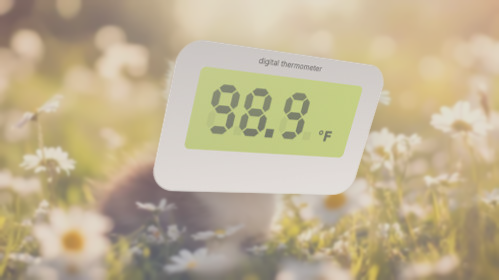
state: 98.9°F
